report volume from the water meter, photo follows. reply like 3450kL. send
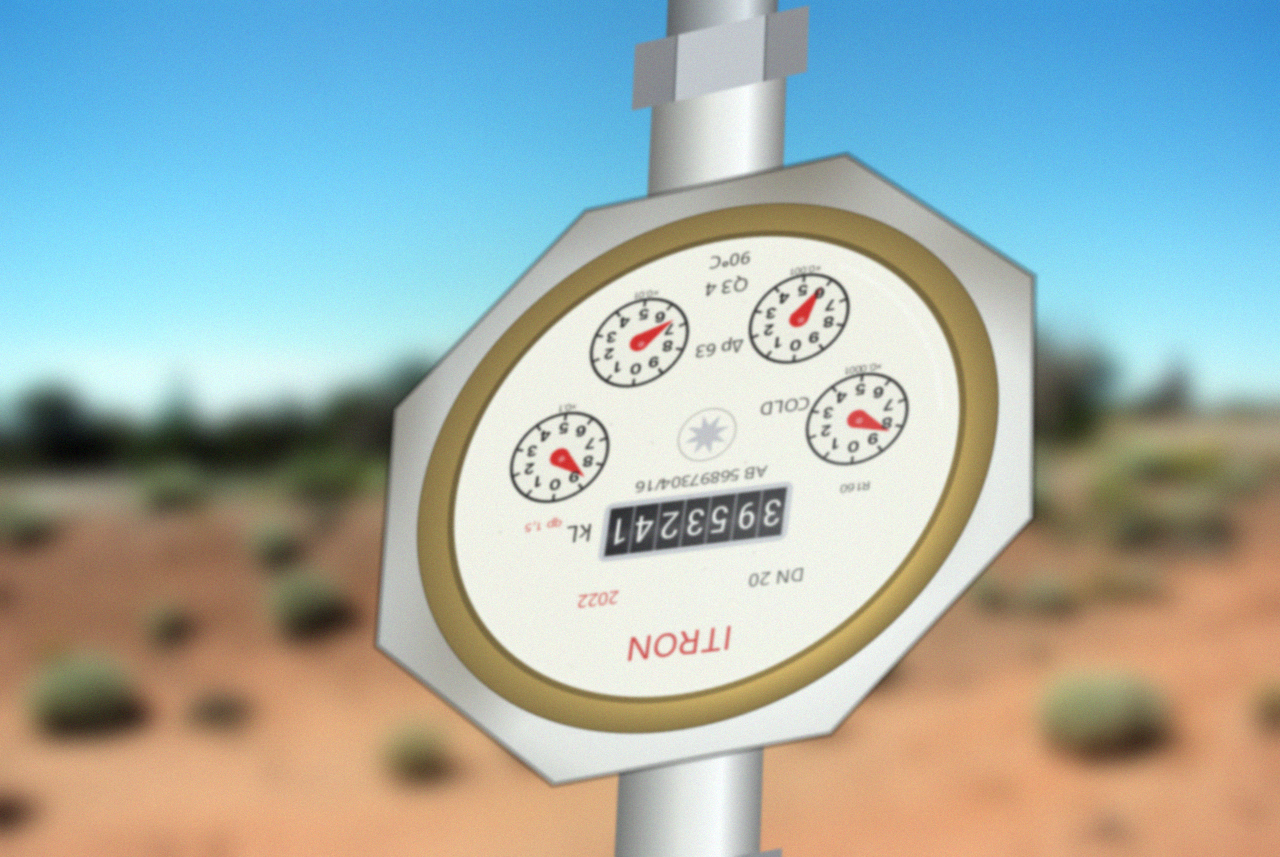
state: 3953241.8658kL
